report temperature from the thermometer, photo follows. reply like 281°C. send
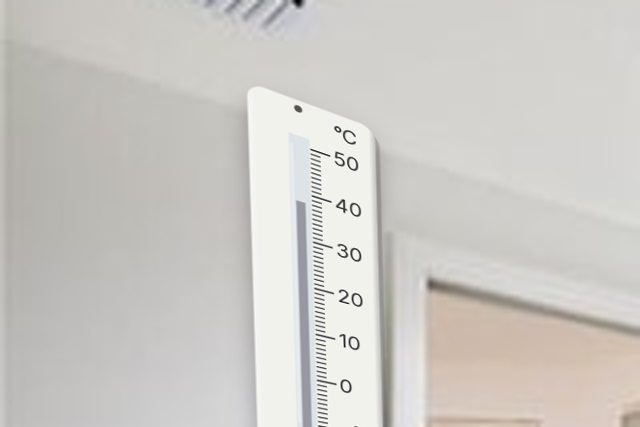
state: 38°C
